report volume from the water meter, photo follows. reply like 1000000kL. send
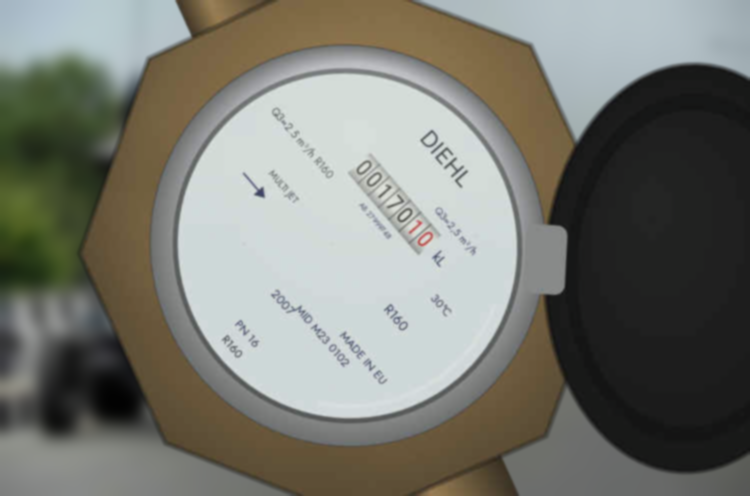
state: 170.10kL
